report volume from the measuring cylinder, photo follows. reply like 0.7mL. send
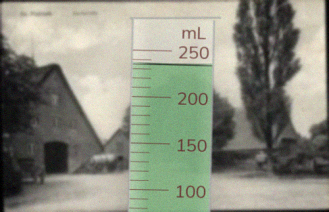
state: 235mL
